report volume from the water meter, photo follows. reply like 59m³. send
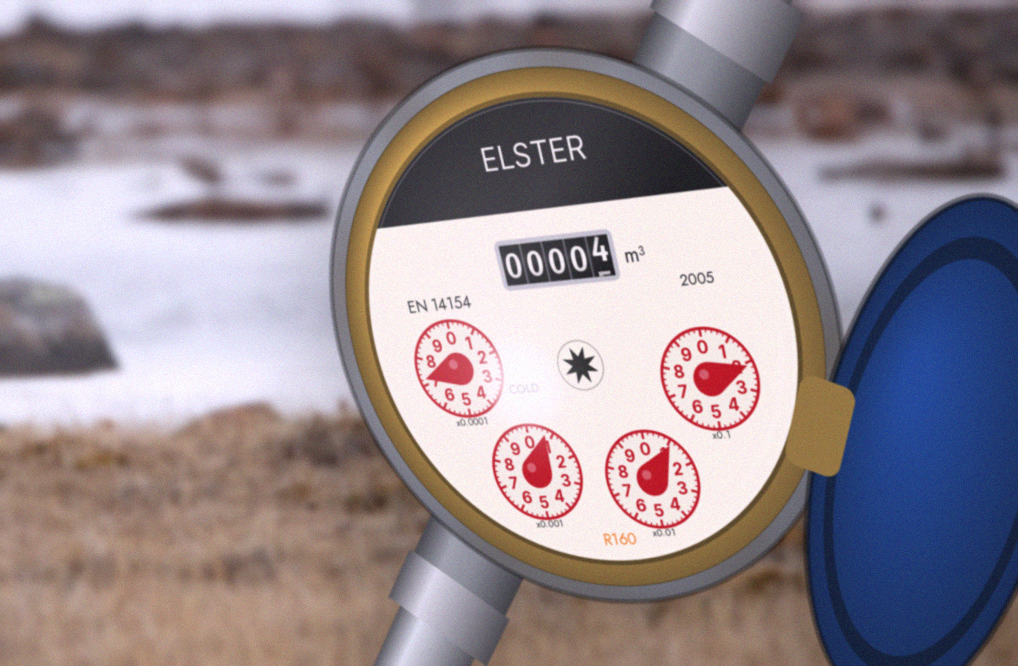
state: 4.2107m³
